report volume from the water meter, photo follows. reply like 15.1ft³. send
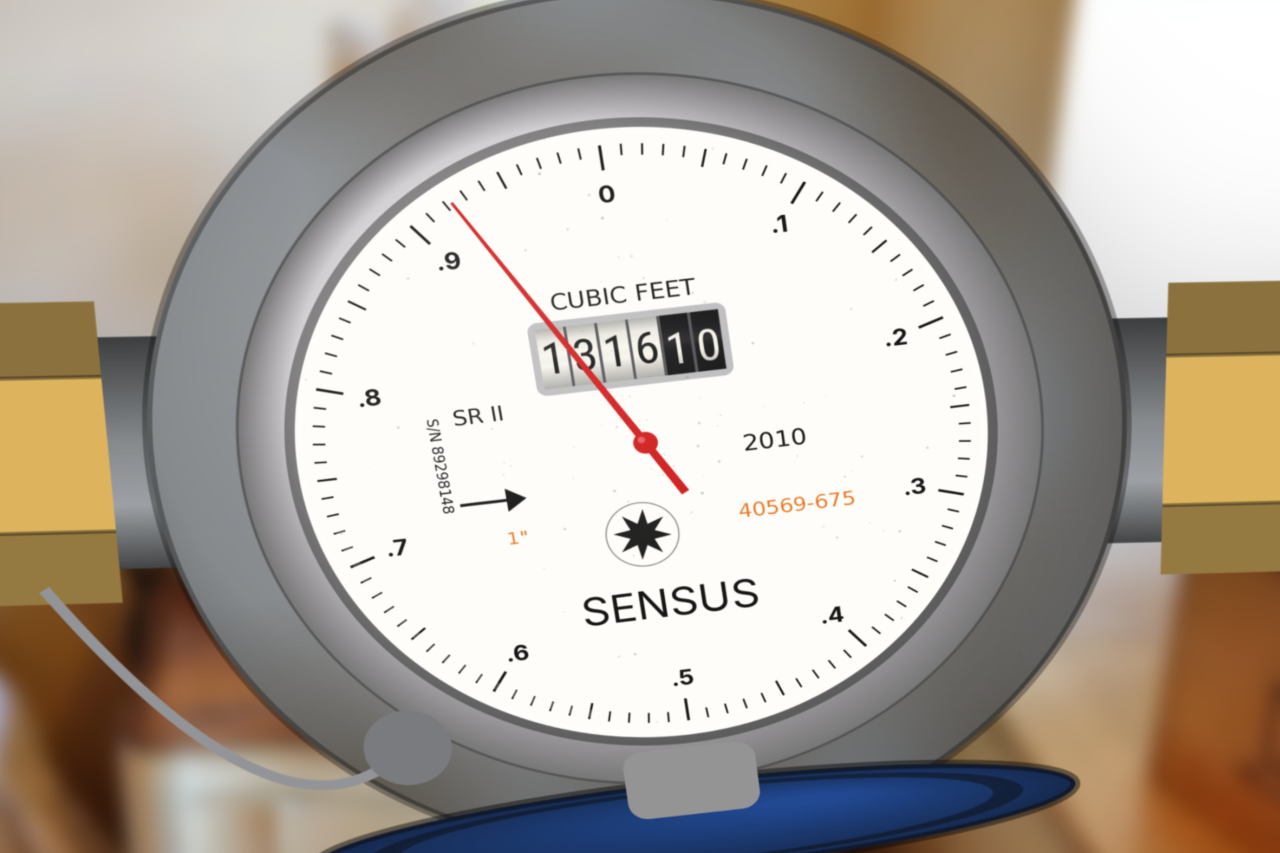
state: 131609.92ft³
